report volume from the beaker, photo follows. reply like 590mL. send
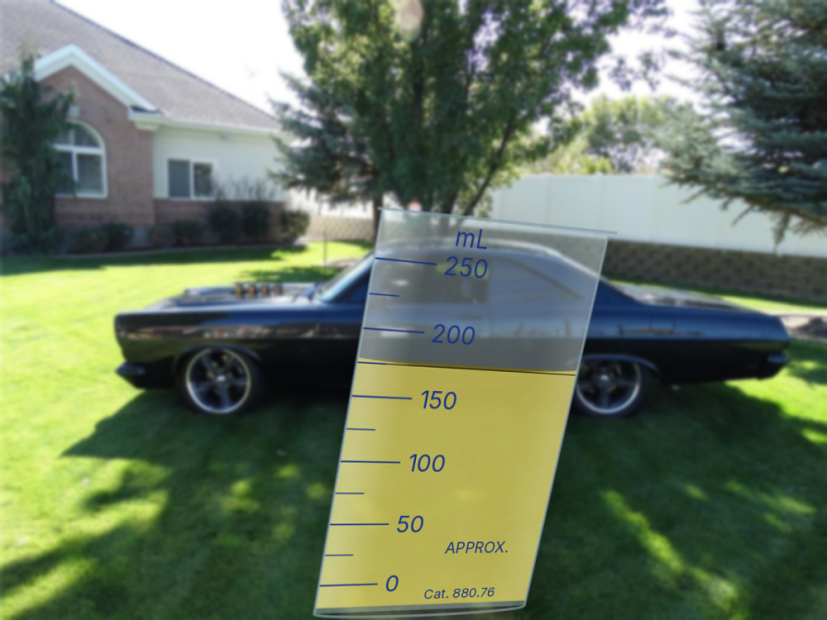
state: 175mL
